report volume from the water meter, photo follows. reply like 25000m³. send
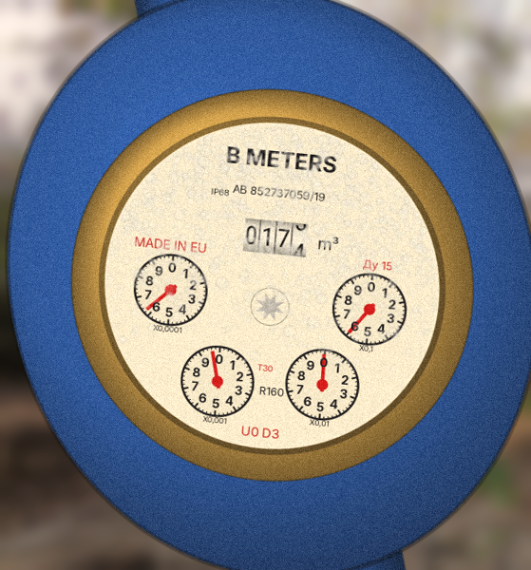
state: 173.5996m³
